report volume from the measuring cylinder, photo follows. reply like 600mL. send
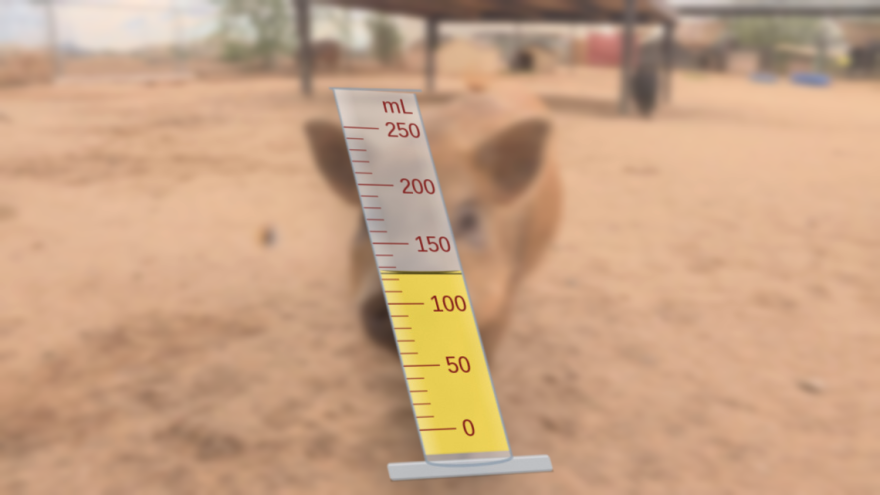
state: 125mL
